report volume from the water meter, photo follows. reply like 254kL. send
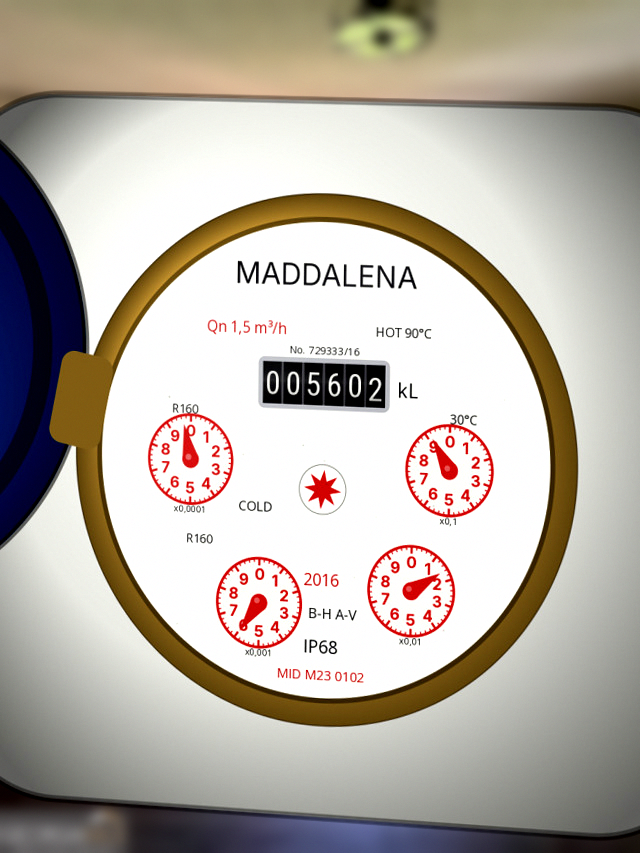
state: 5601.9159kL
